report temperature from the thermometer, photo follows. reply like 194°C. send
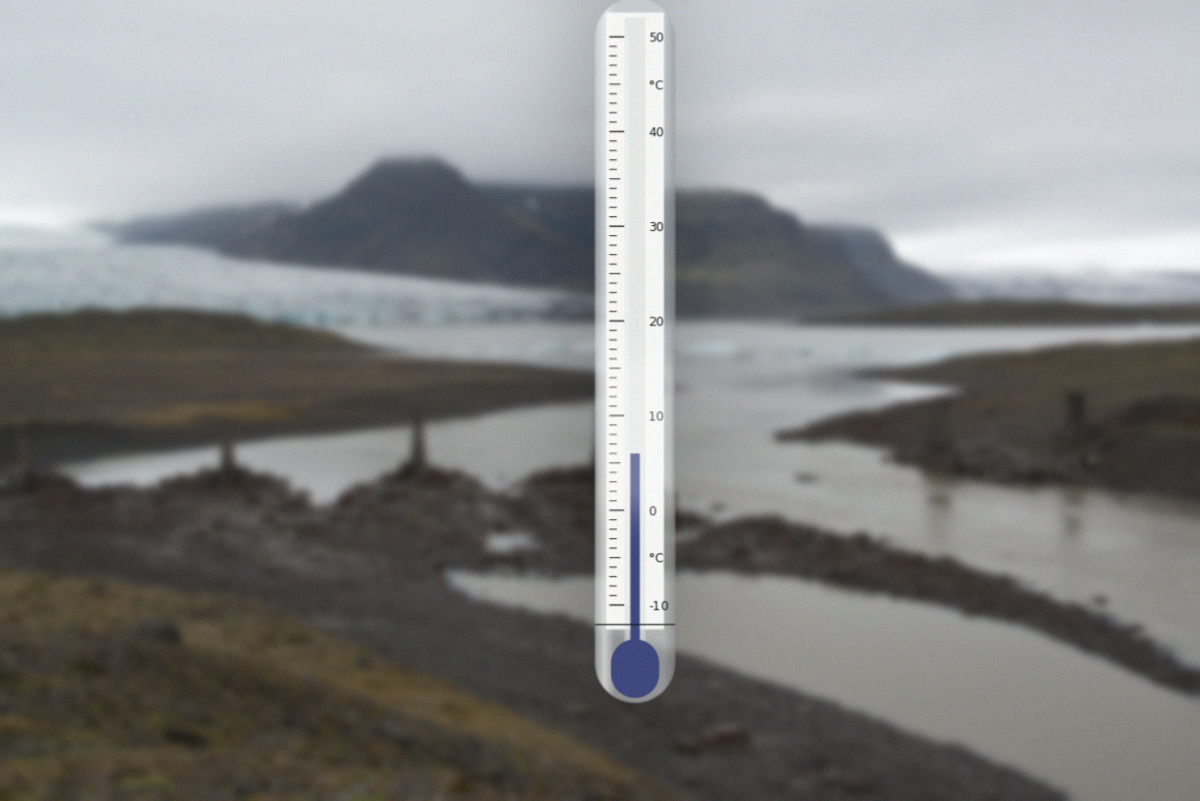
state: 6°C
